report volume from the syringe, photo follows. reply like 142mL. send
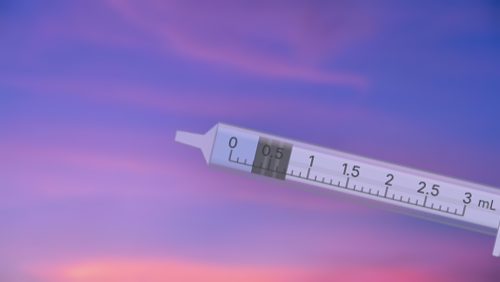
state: 0.3mL
